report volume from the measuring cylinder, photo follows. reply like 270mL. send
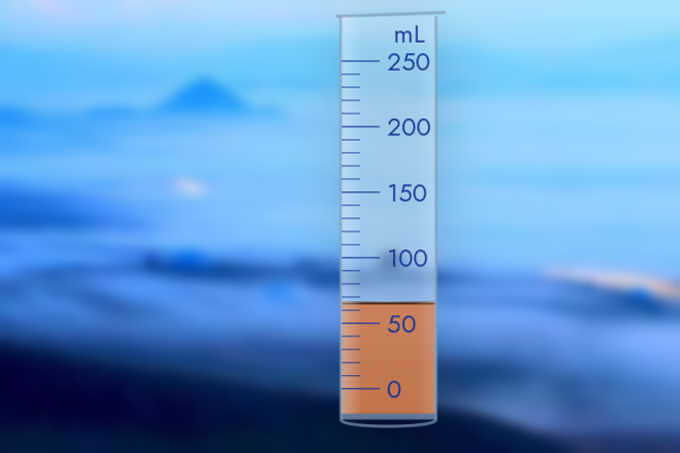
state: 65mL
